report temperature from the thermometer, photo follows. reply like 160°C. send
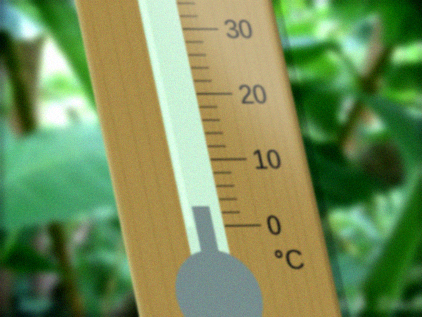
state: 3°C
